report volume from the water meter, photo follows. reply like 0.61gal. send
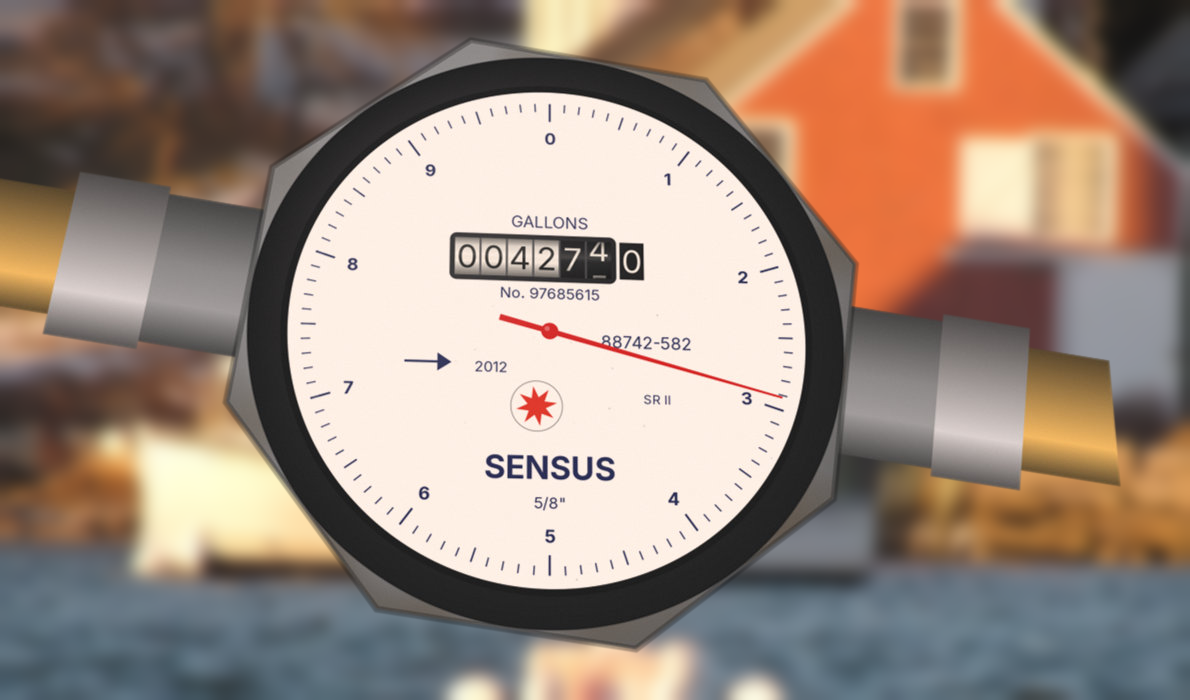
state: 42742.9gal
